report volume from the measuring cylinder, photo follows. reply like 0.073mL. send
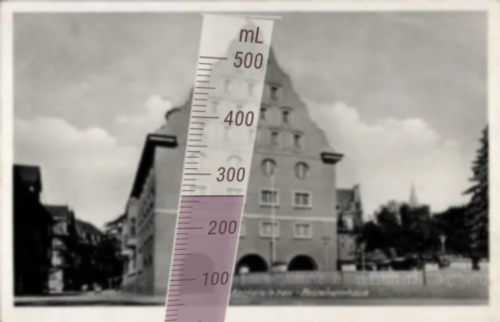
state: 260mL
